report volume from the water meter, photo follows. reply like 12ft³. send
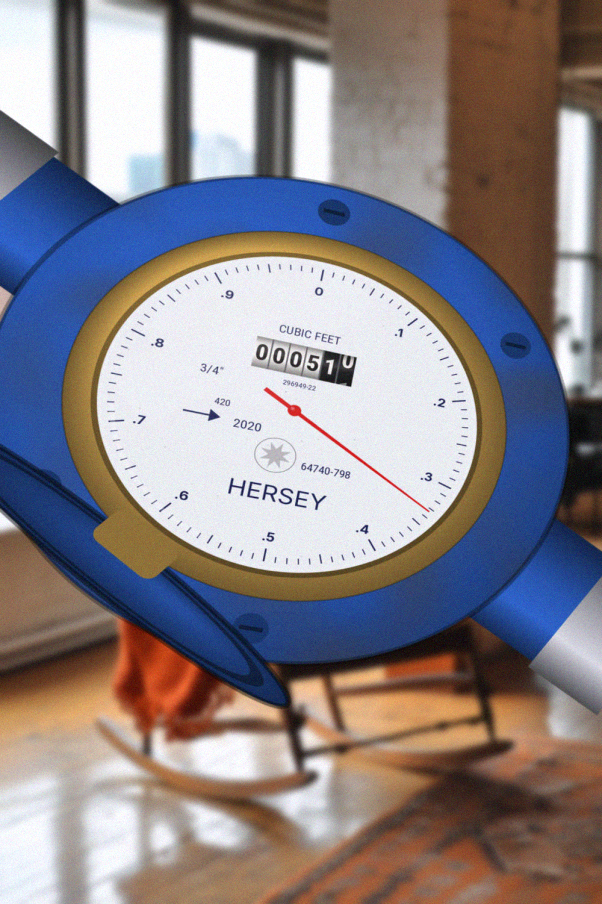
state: 510.33ft³
